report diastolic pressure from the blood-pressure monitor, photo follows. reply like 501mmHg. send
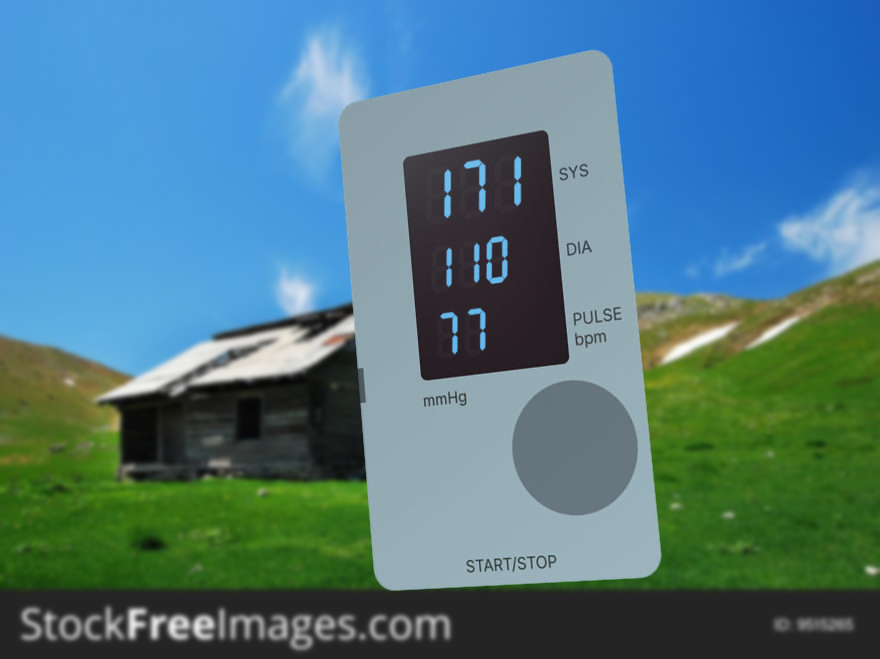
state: 110mmHg
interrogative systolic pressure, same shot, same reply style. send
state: 171mmHg
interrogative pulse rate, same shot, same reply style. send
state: 77bpm
